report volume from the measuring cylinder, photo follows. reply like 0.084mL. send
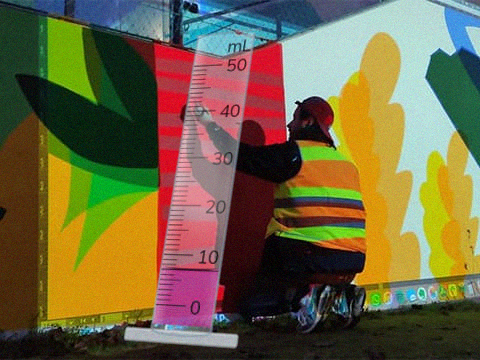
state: 7mL
